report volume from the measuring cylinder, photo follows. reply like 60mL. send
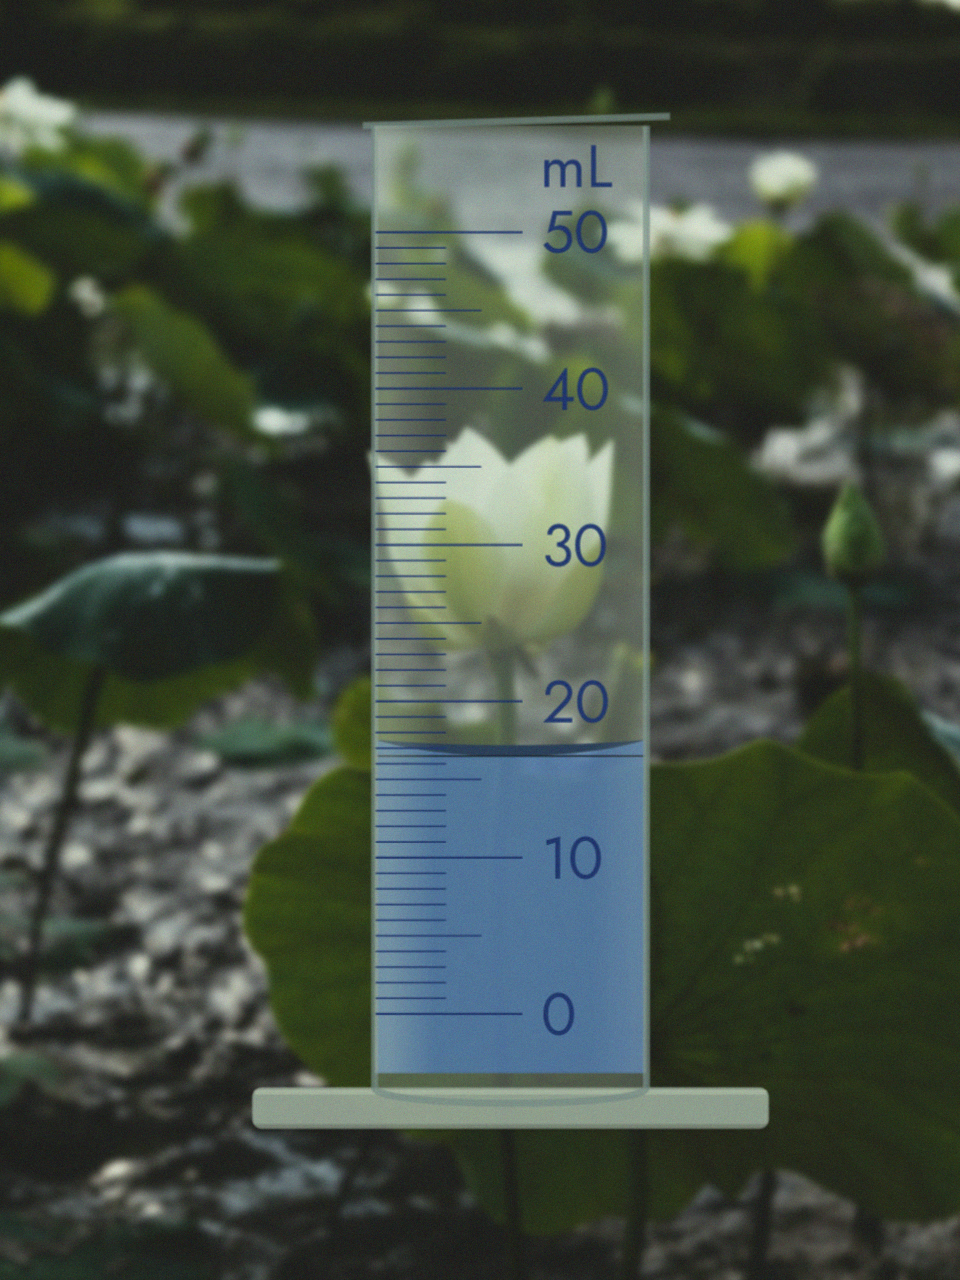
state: 16.5mL
